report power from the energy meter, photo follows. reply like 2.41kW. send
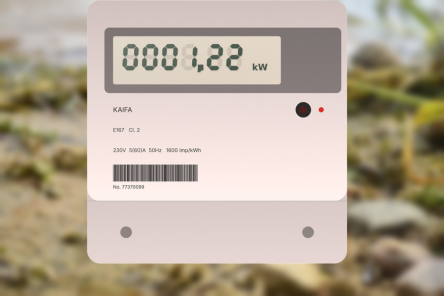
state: 1.22kW
